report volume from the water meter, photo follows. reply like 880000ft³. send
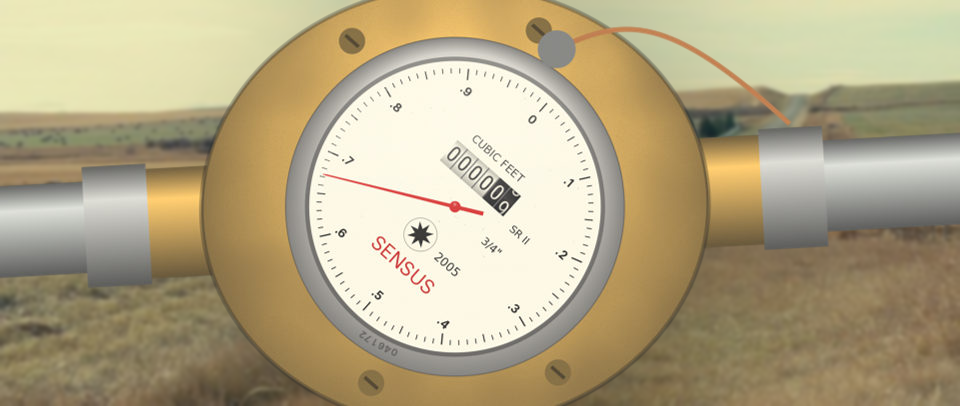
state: 8.67ft³
